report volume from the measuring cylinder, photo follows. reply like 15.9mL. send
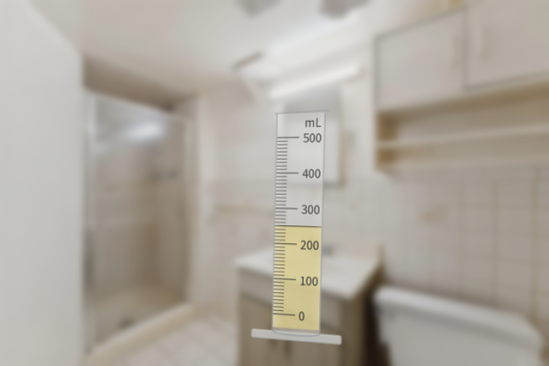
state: 250mL
